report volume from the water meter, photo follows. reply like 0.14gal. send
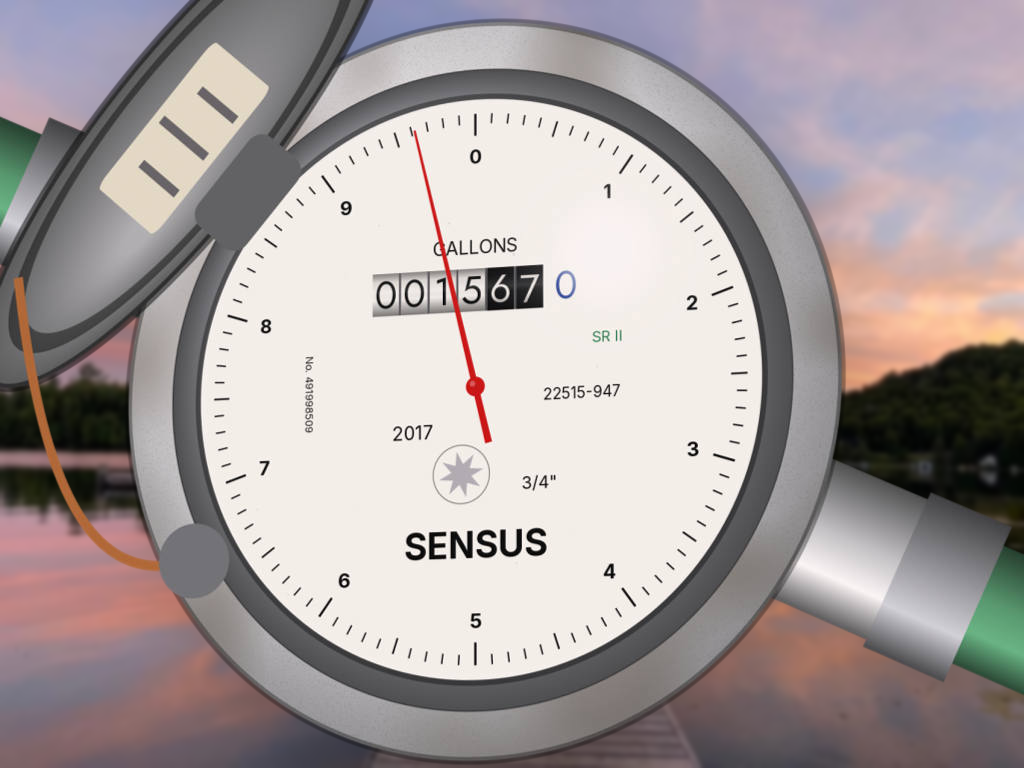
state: 15669.6gal
